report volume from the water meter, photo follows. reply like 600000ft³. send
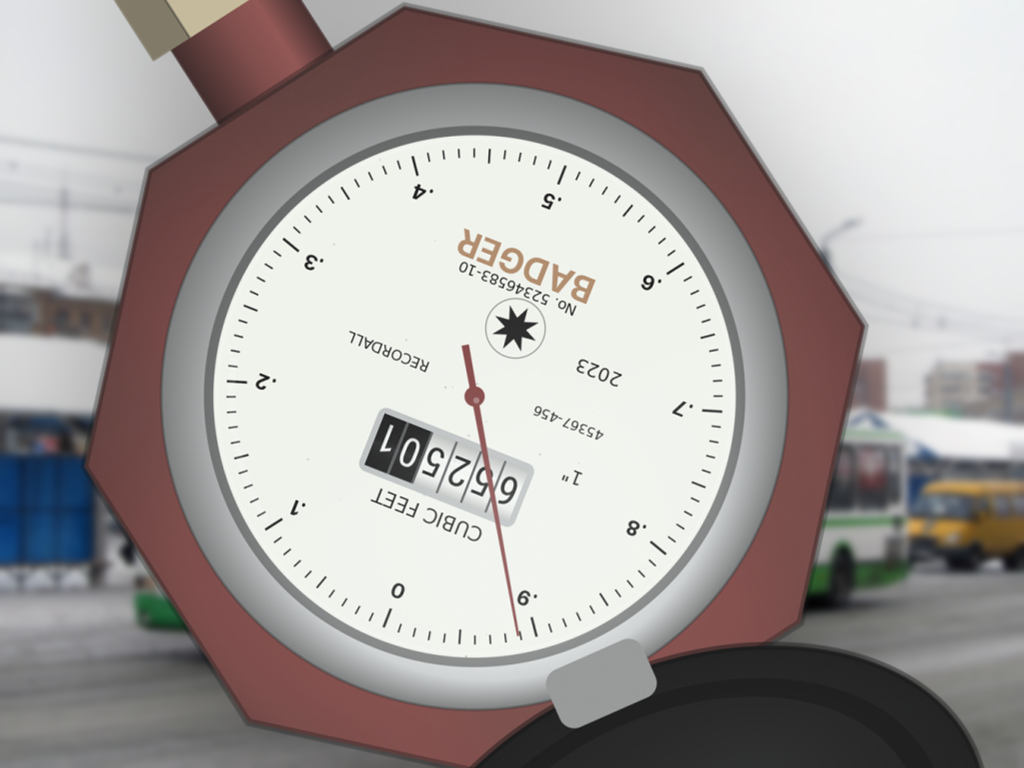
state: 652500.91ft³
